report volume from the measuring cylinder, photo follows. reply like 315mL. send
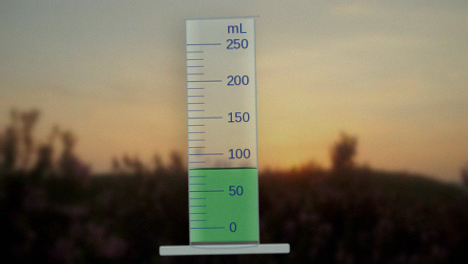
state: 80mL
